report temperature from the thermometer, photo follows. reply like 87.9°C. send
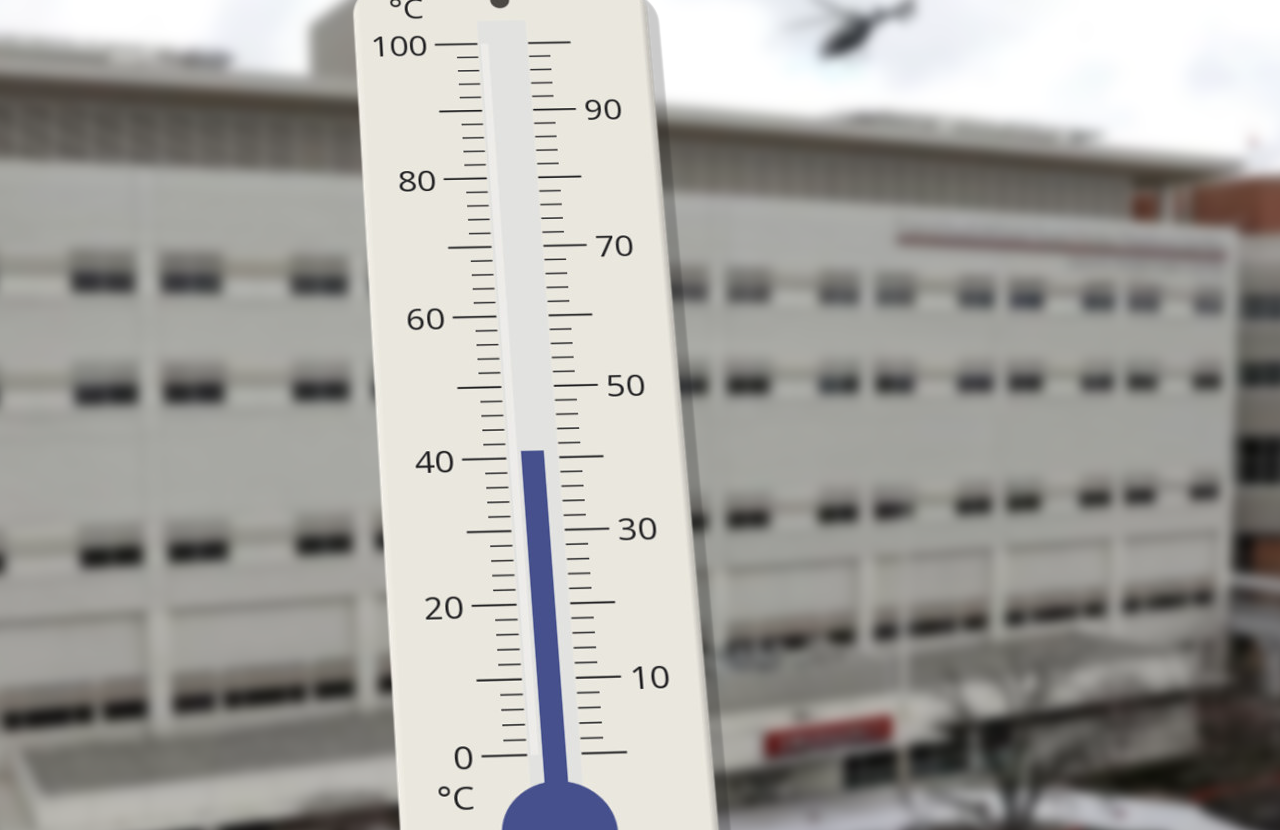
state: 41°C
